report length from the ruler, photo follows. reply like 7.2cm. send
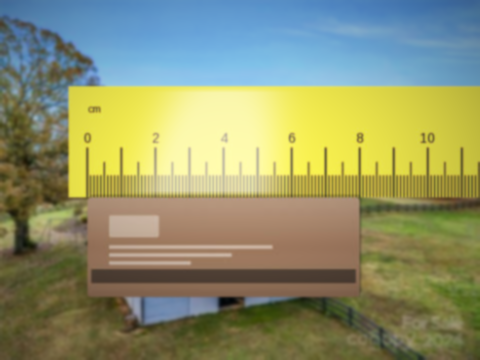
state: 8cm
